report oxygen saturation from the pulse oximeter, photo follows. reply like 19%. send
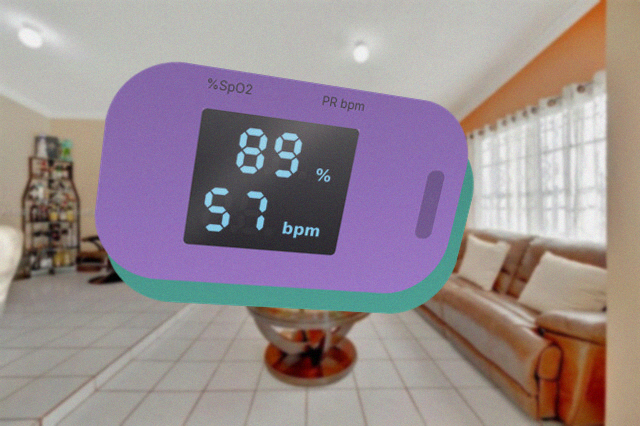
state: 89%
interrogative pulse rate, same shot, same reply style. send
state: 57bpm
